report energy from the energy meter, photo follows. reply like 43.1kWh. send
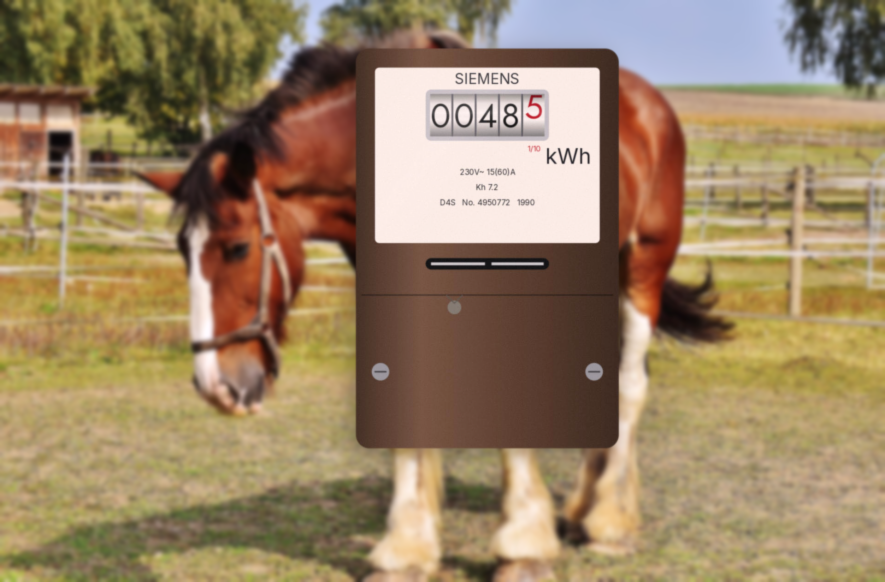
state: 48.5kWh
